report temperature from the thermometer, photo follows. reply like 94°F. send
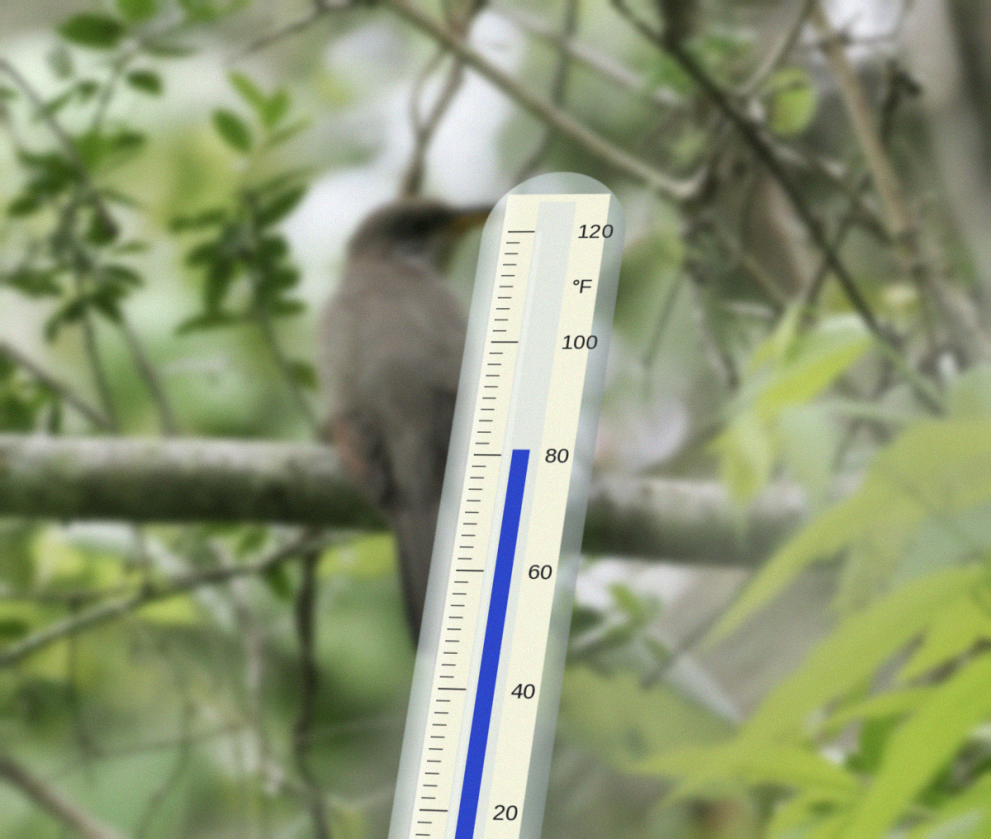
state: 81°F
